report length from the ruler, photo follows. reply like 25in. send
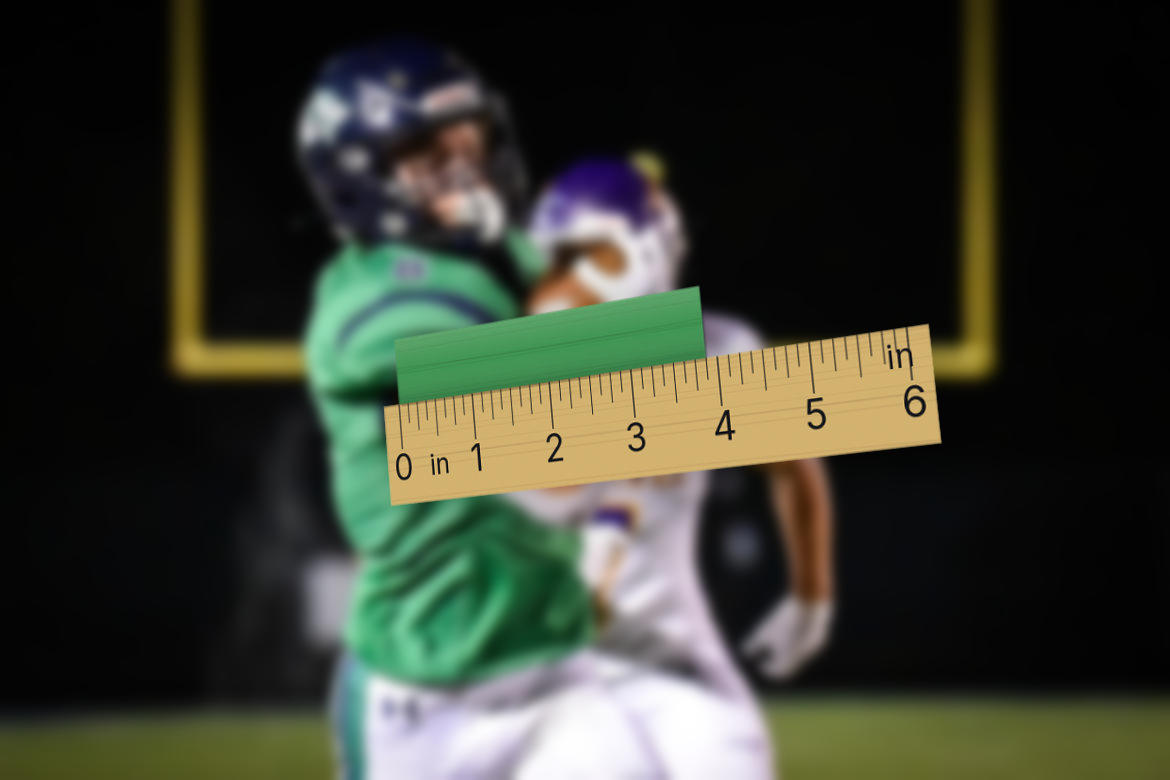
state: 3.875in
